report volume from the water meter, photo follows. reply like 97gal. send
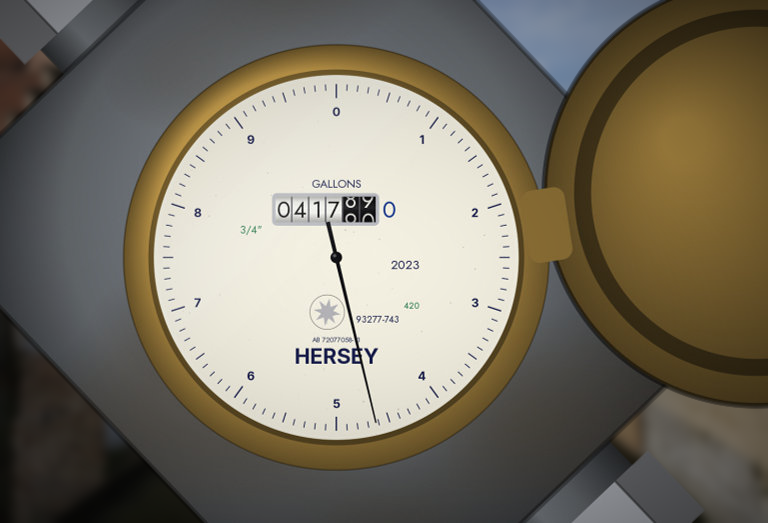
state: 417894.6gal
